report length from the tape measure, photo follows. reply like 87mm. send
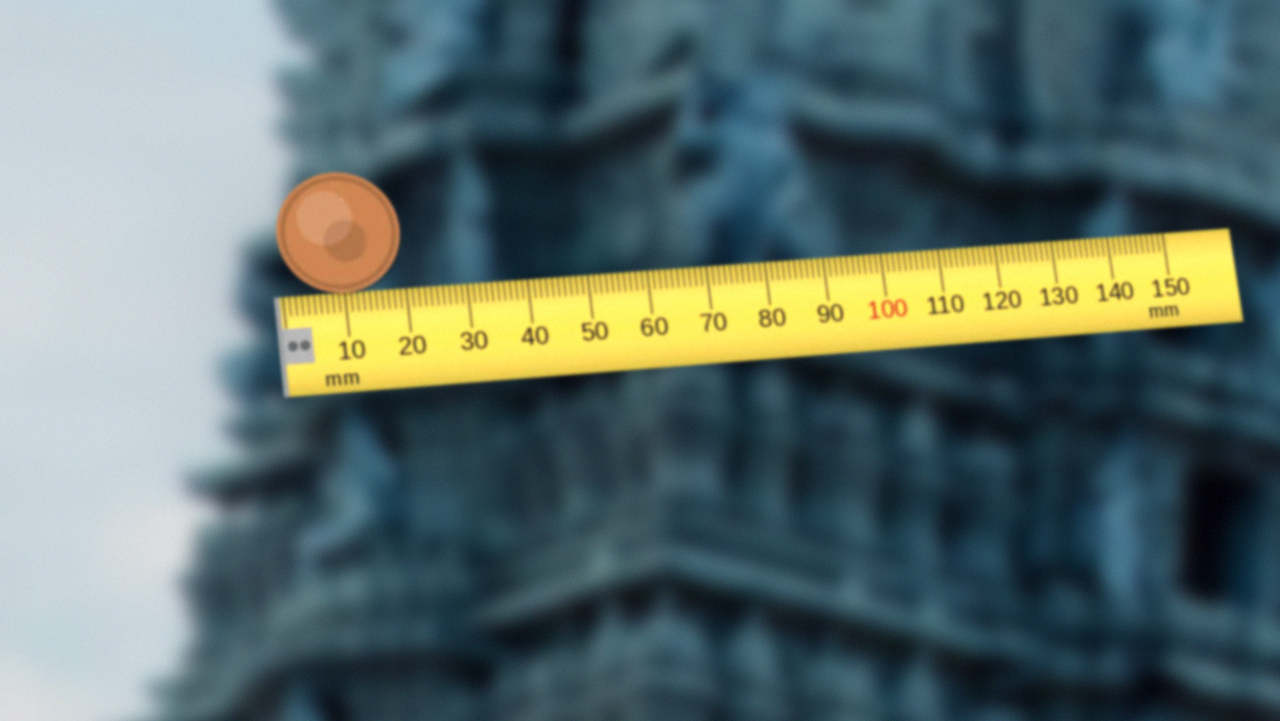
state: 20mm
